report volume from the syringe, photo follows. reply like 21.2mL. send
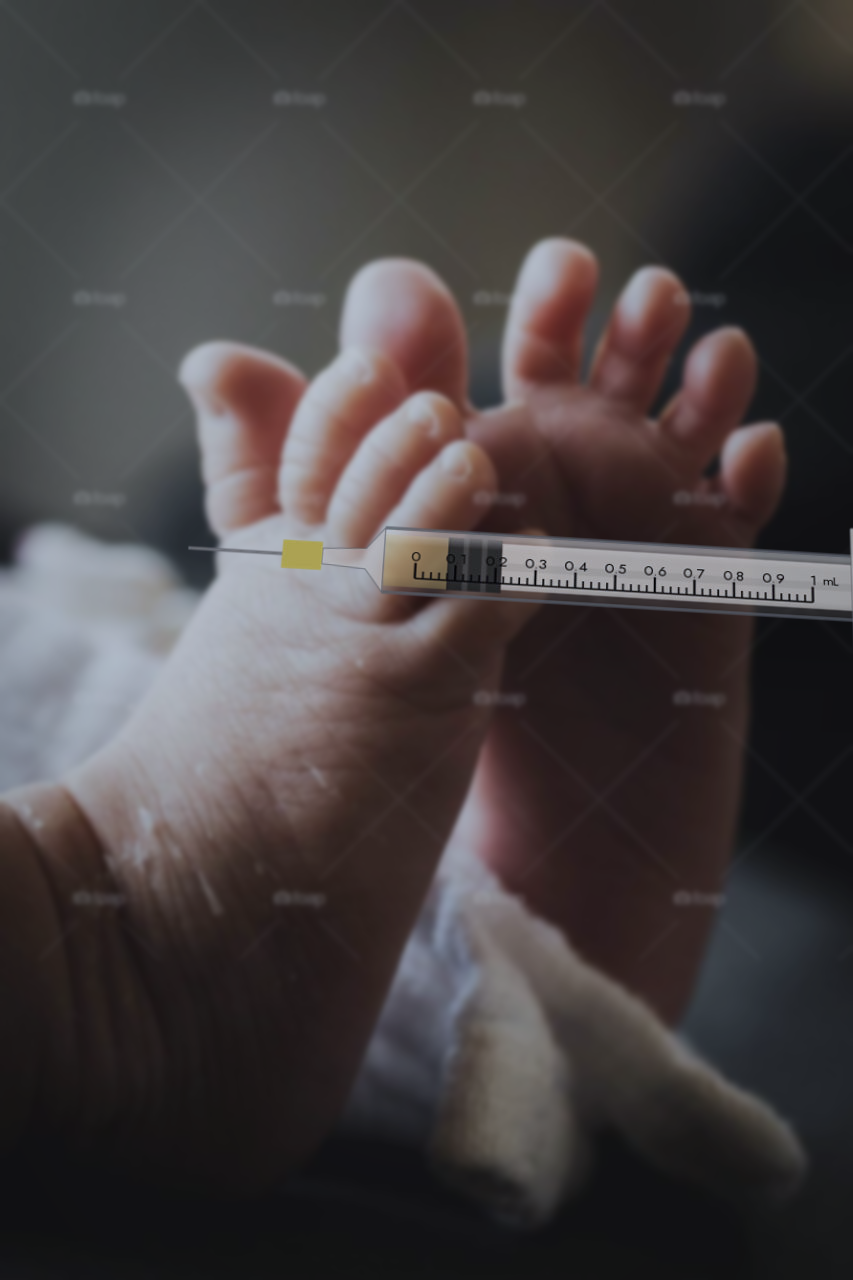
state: 0.08mL
